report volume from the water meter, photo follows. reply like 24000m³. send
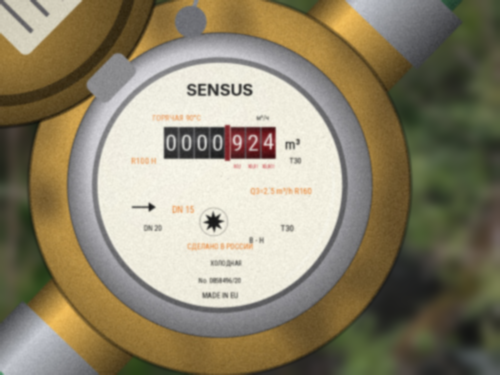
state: 0.924m³
